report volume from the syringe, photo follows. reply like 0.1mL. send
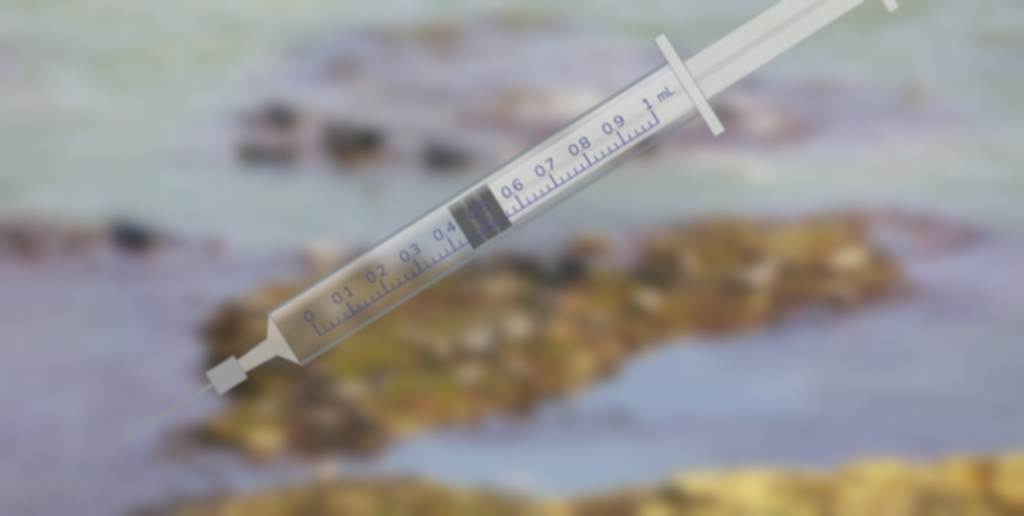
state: 0.44mL
